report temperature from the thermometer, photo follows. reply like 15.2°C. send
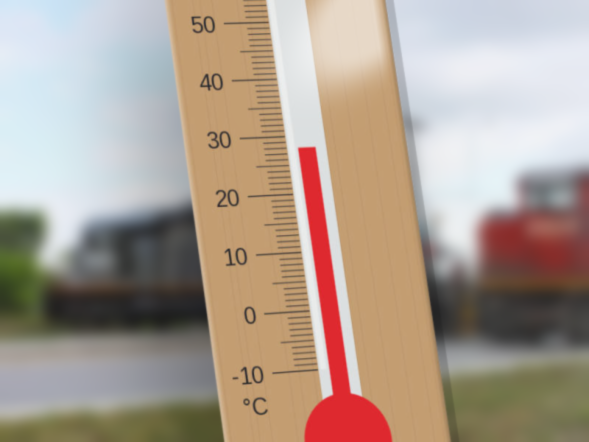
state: 28°C
